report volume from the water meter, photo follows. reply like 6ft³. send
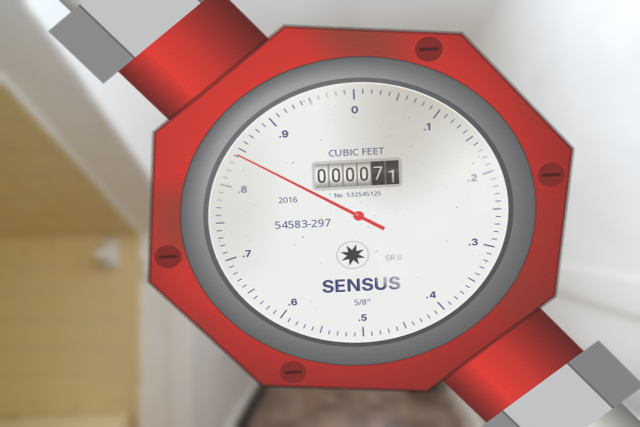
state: 70.84ft³
